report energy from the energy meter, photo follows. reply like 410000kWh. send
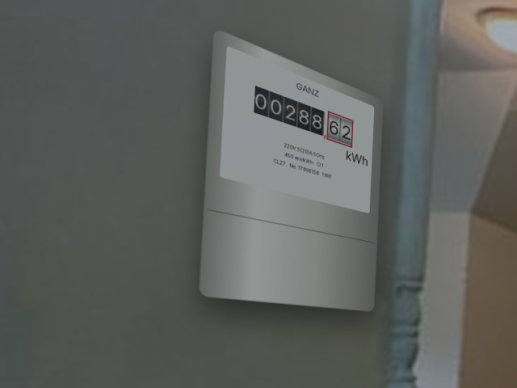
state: 288.62kWh
